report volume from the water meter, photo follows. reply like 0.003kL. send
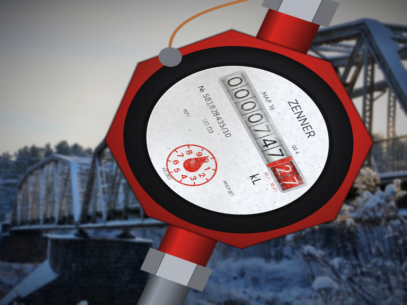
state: 747.269kL
